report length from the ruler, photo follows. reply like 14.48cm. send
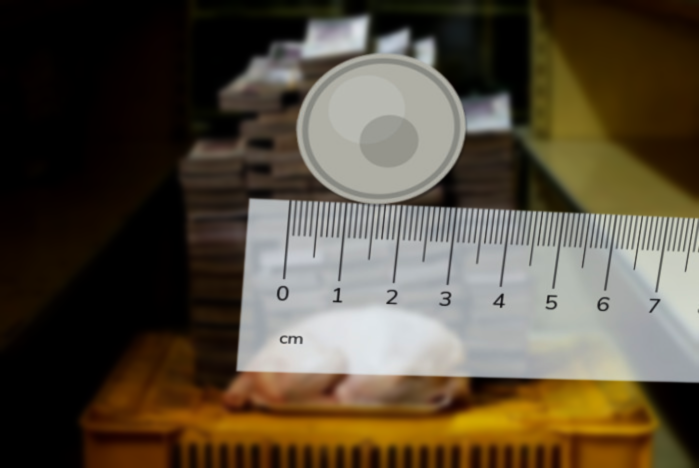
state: 3cm
